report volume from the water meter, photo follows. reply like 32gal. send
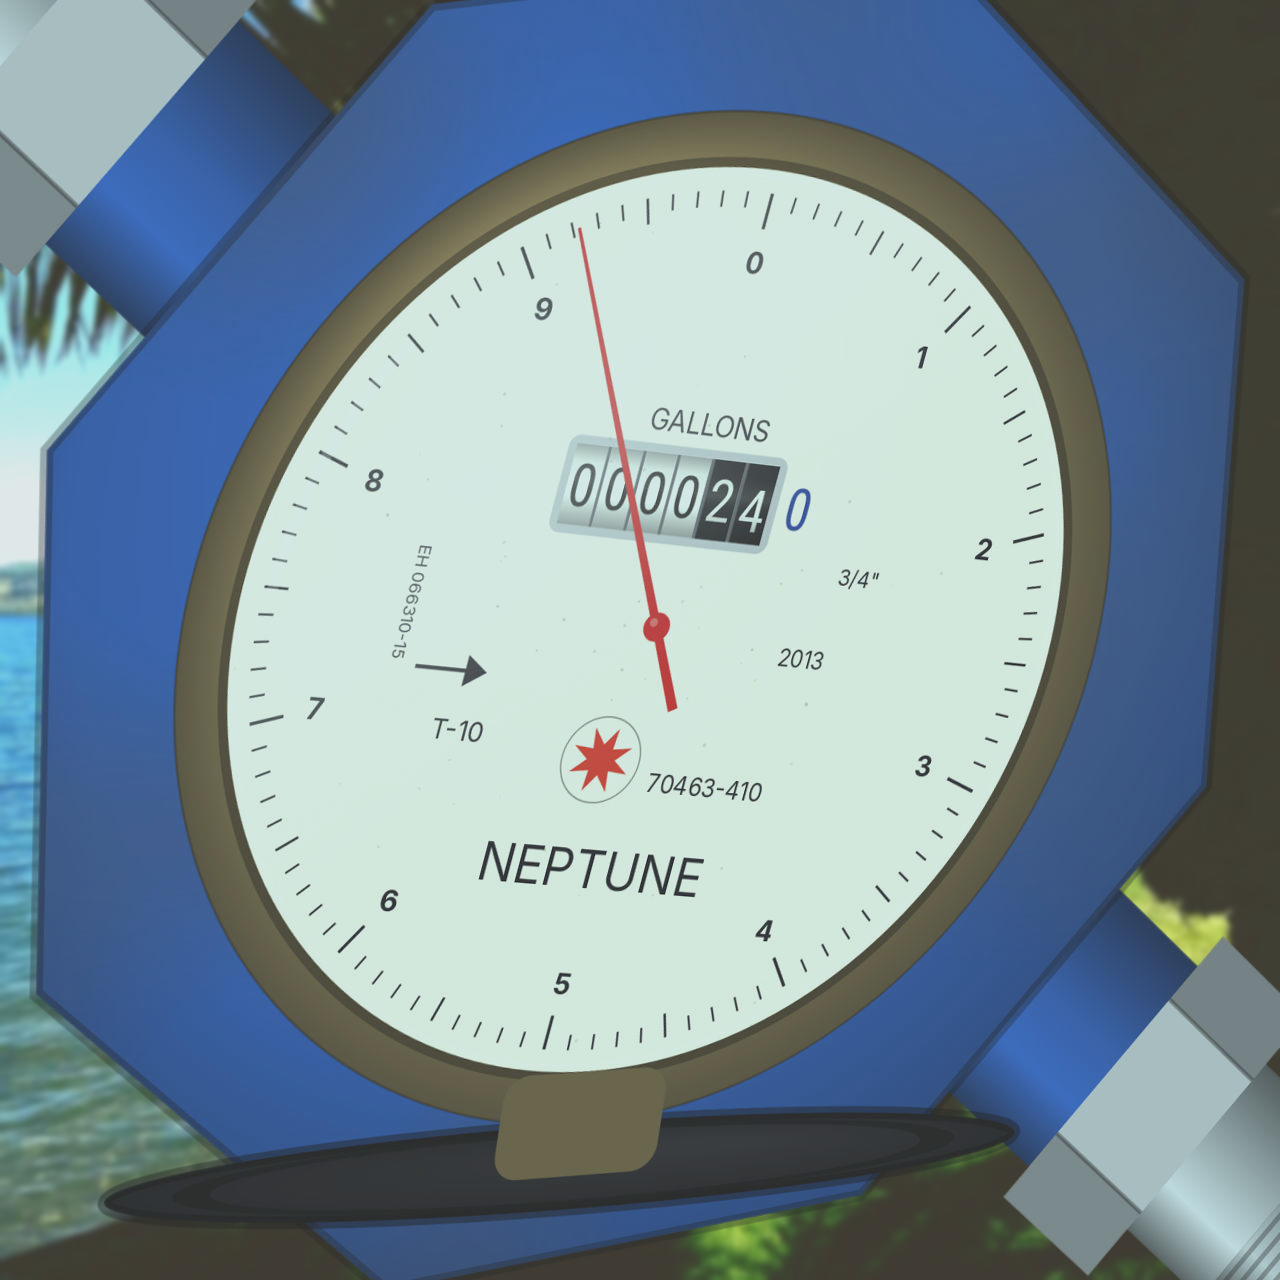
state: 239.2gal
